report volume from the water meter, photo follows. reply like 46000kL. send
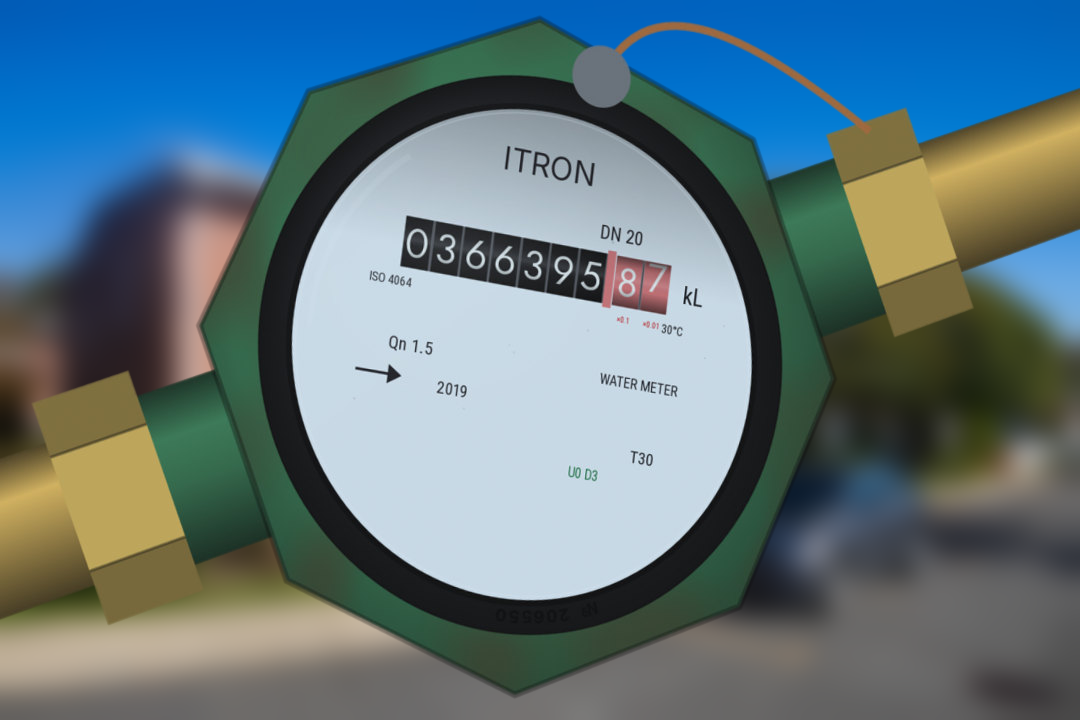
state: 366395.87kL
